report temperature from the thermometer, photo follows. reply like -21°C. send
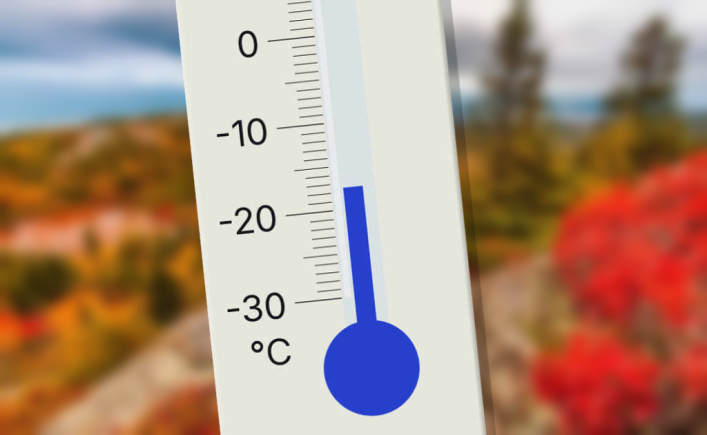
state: -17.5°C
